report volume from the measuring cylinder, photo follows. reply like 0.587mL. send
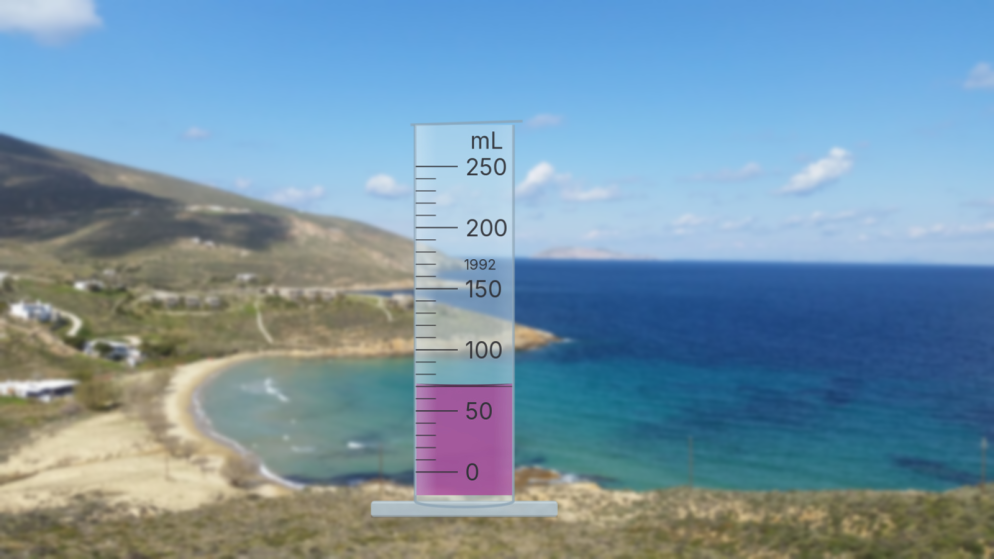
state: 70mL
